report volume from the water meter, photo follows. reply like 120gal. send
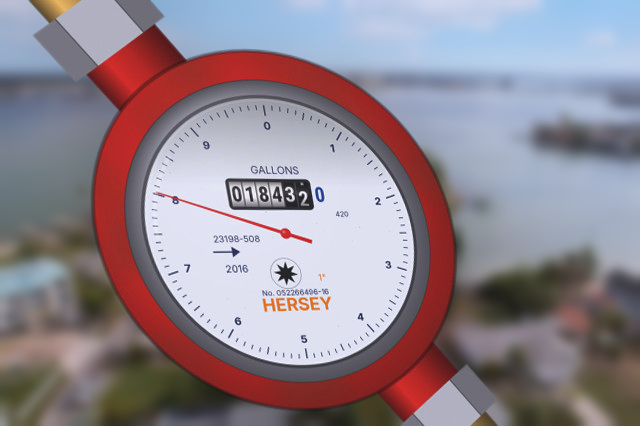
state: 184318.0gal
